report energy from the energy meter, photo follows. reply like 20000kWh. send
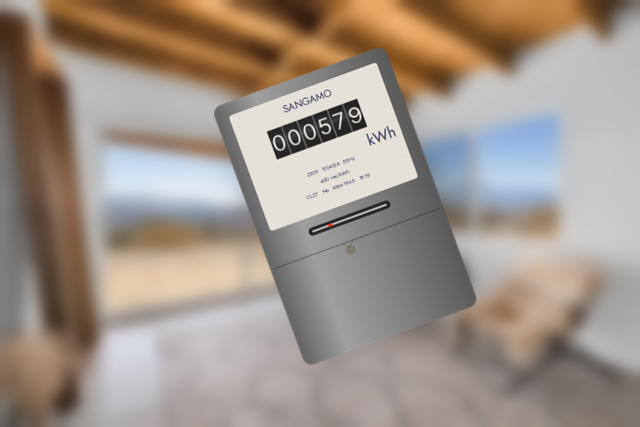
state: 579kWh
